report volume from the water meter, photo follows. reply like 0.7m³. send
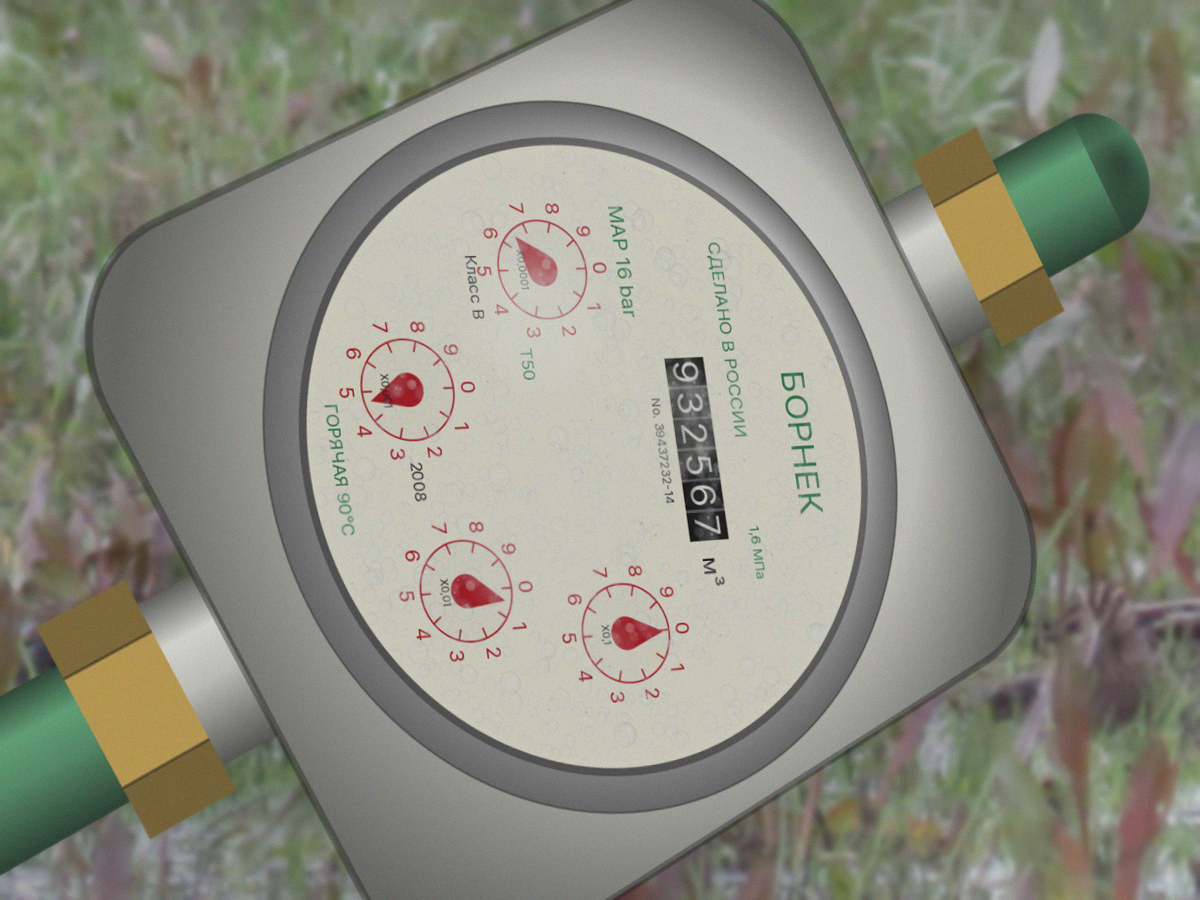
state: 932567.0046m³
